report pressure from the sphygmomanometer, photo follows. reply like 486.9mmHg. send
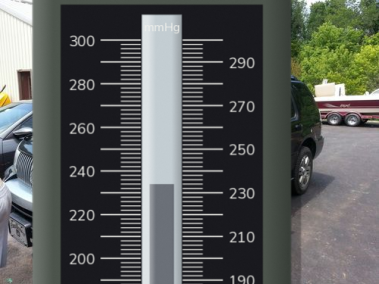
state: 234mmHg
